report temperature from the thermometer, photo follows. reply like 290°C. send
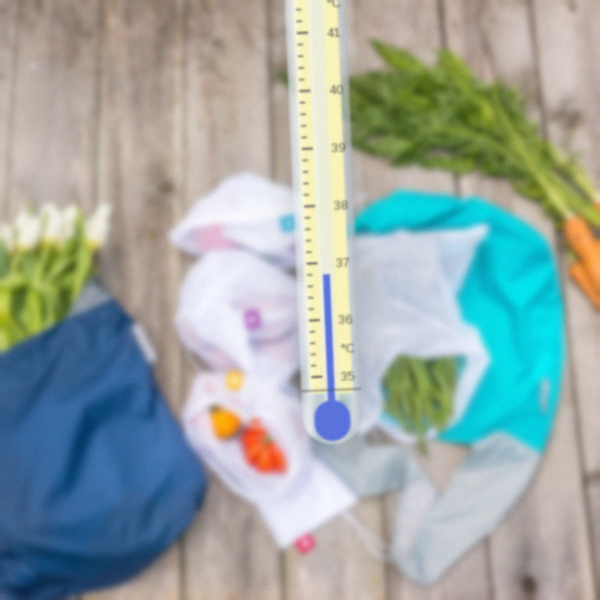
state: 36.8°C
